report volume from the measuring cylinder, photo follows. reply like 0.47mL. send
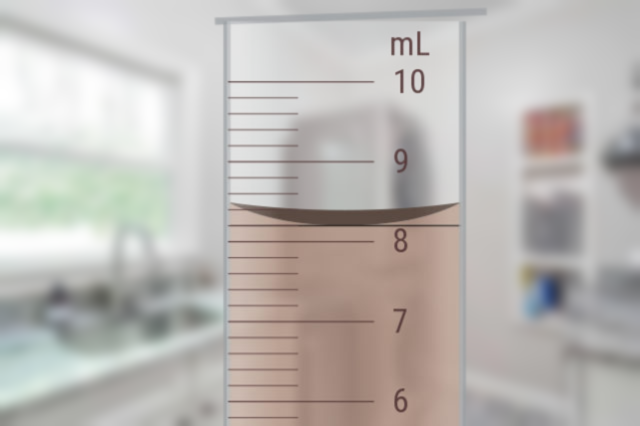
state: 8.2mL
